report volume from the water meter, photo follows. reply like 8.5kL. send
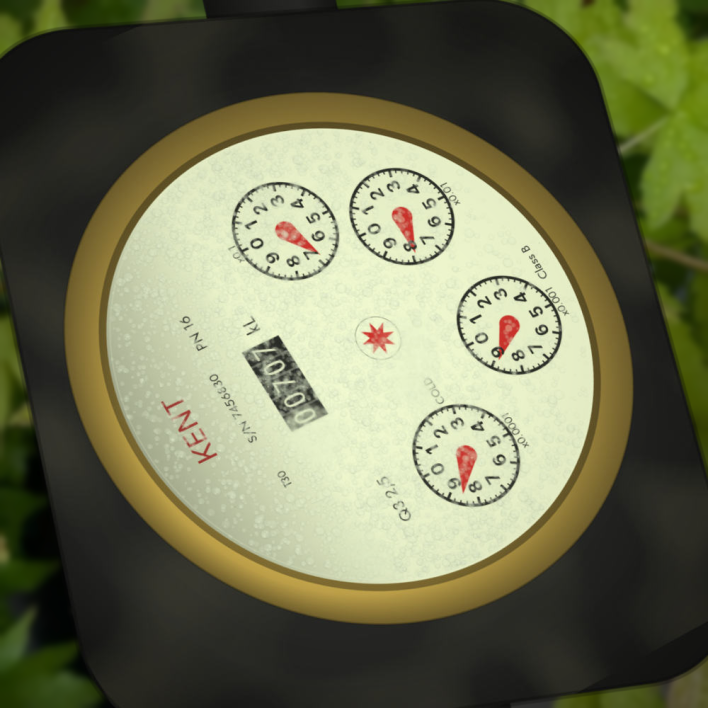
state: 707.6788kL
